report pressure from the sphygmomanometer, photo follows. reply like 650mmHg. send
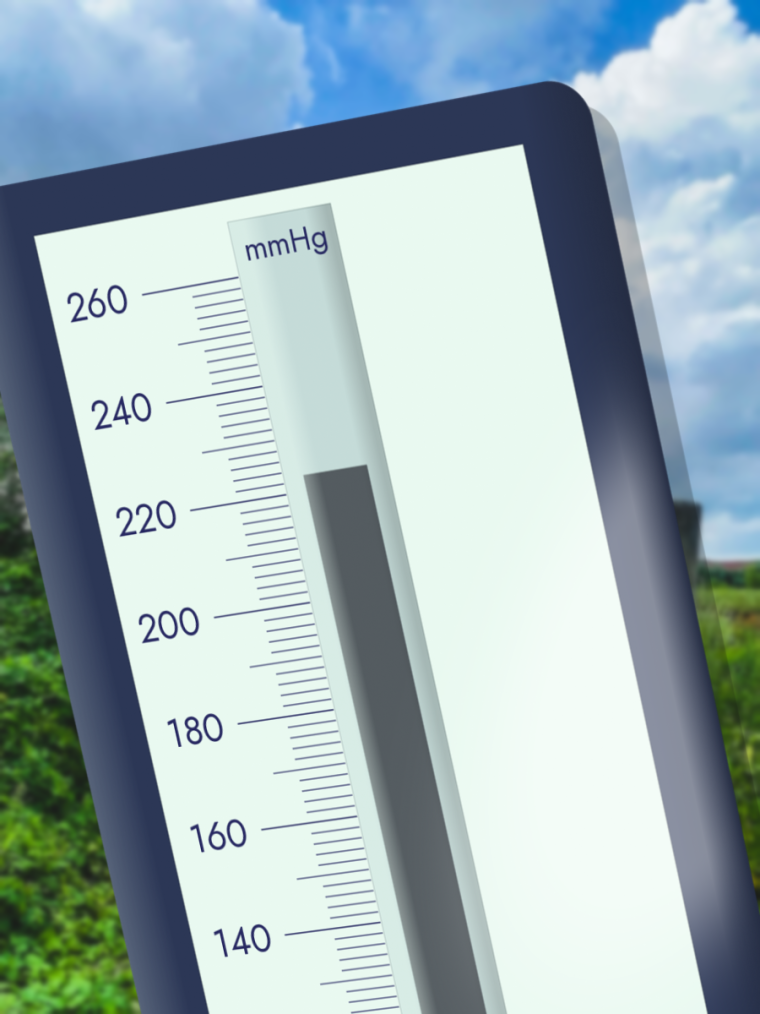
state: 223mmHg
